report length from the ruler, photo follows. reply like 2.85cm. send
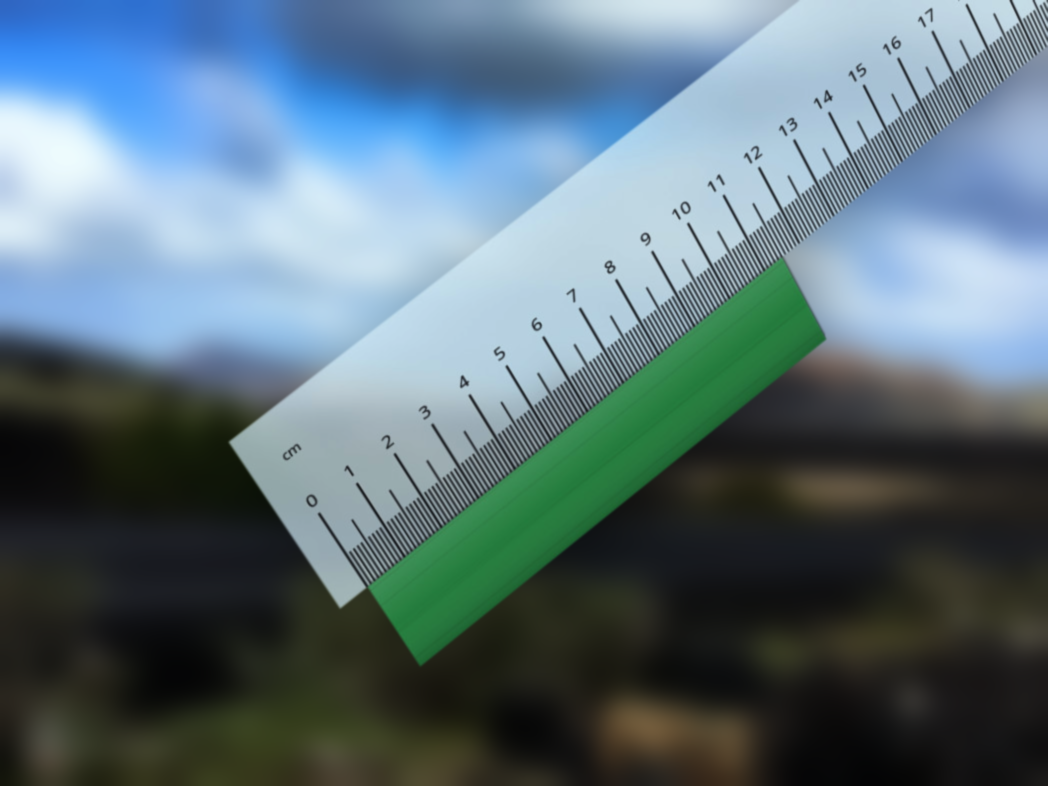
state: 11.5cm
